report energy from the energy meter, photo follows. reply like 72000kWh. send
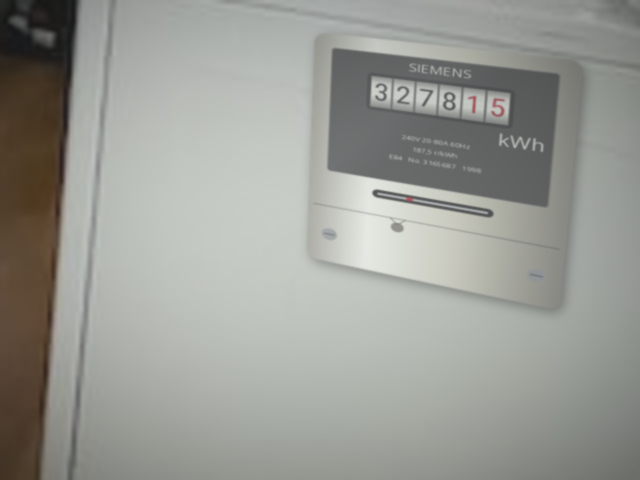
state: 3278.15kWh
